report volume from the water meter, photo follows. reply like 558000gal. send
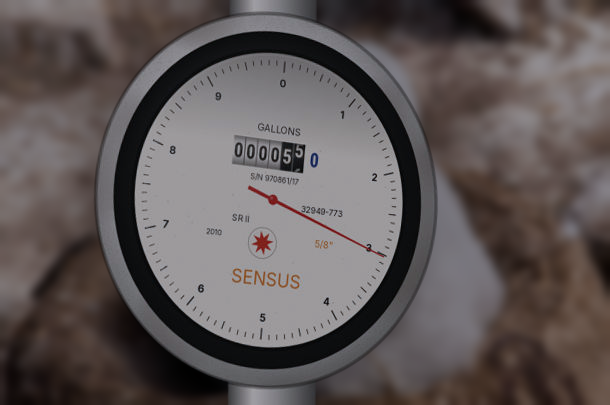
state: 553.0gal
